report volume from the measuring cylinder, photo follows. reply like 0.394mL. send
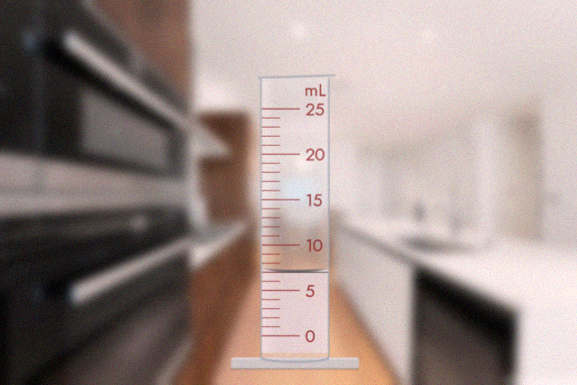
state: 7mL
